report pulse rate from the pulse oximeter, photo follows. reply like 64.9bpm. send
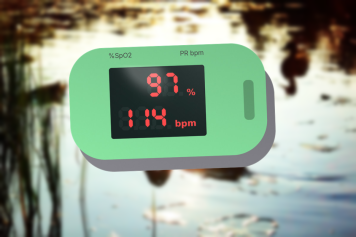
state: 114bpm
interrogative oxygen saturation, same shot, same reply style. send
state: 97%
